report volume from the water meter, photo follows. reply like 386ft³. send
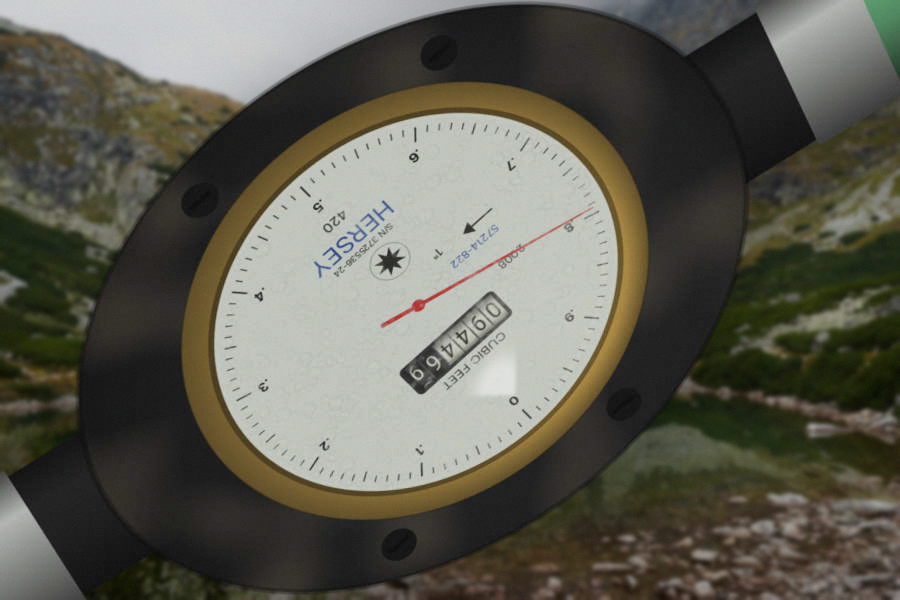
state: 94468.79ft³
